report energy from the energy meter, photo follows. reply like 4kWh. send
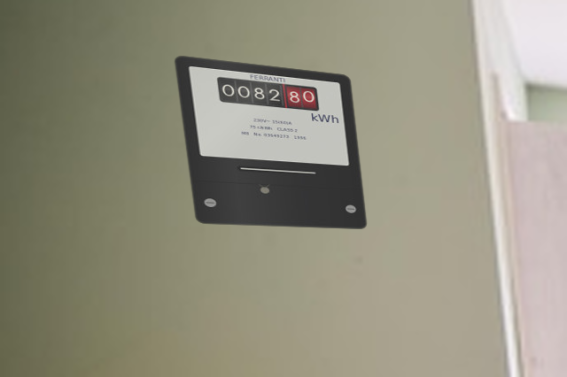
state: 82.80kWh
